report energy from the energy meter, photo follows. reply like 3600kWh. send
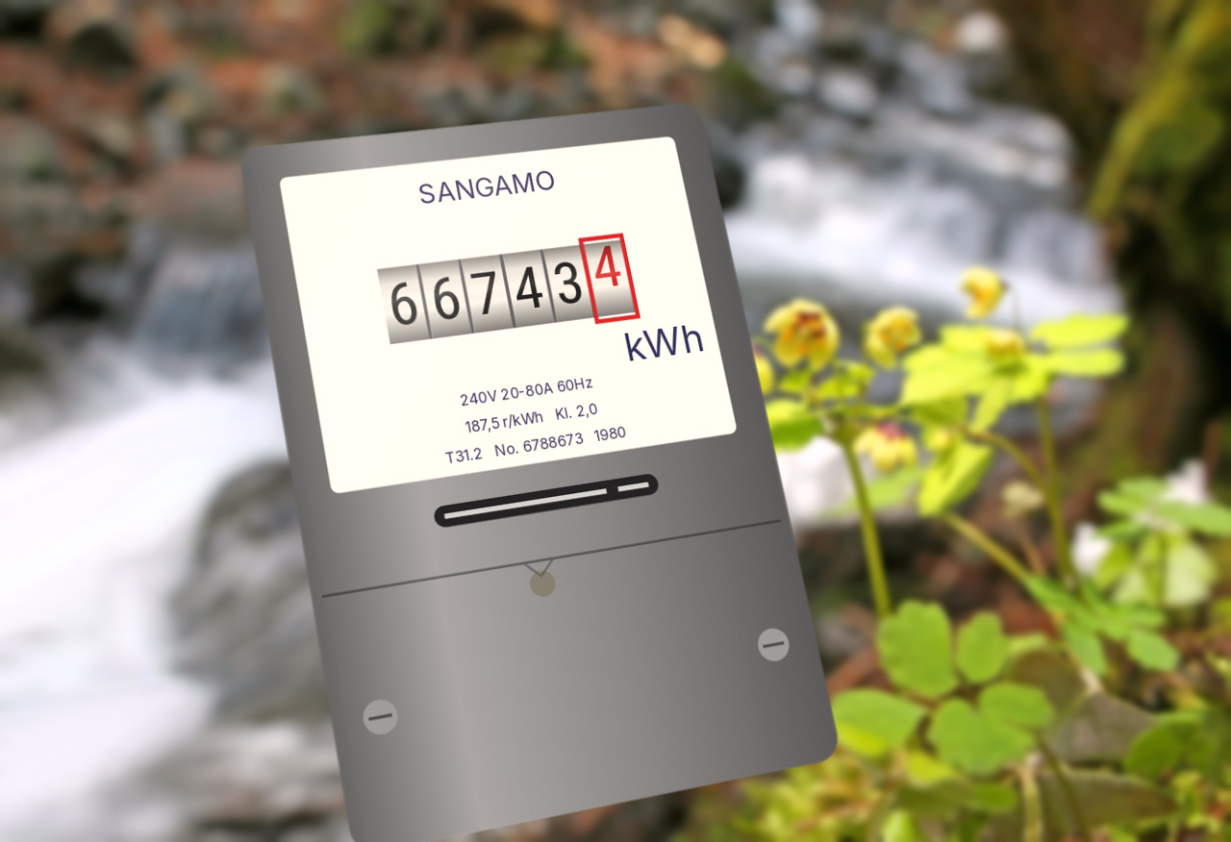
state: 66743.4kWh
